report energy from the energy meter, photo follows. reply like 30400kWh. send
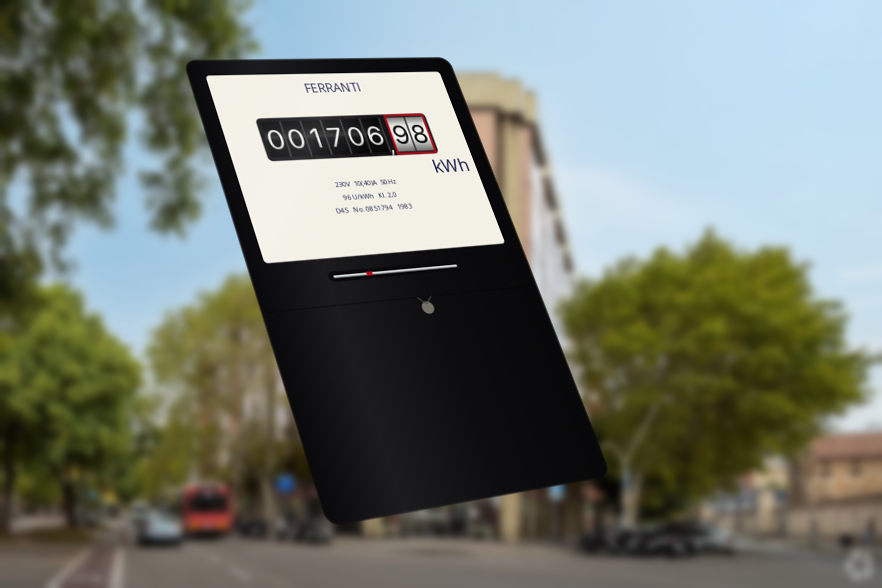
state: 1706.98kWh
